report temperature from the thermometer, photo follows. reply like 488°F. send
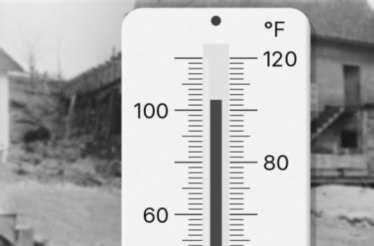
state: 104°F
